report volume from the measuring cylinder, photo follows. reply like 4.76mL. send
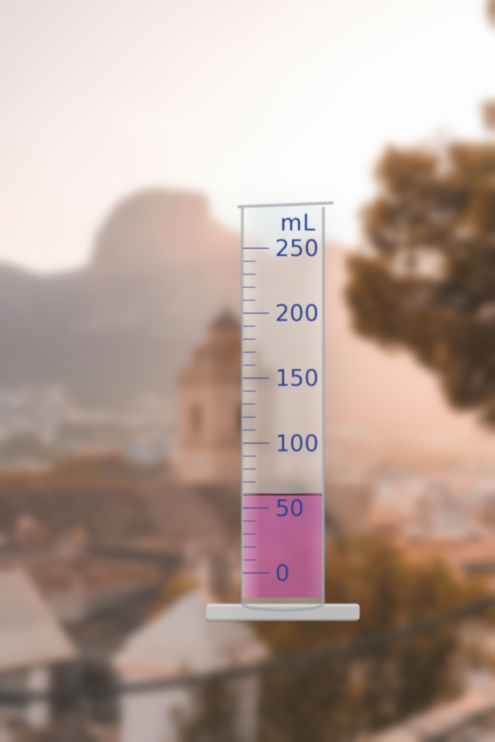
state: 60mL
